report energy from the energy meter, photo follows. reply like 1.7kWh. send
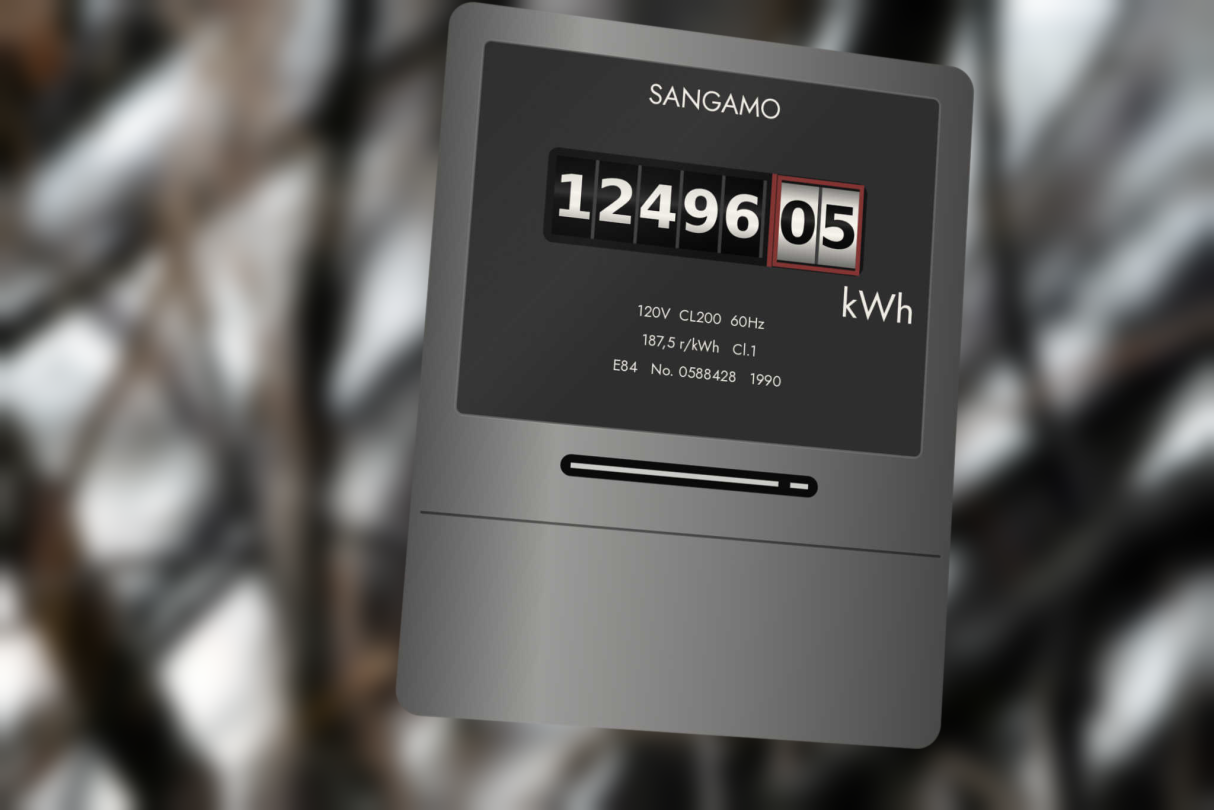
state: 12496.05kWh
